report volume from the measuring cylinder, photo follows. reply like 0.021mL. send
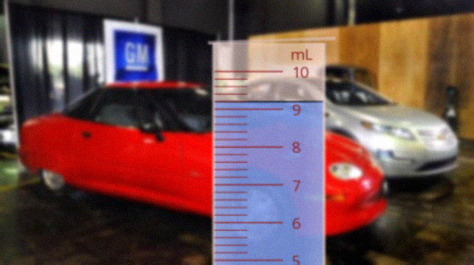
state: 9.2mL
